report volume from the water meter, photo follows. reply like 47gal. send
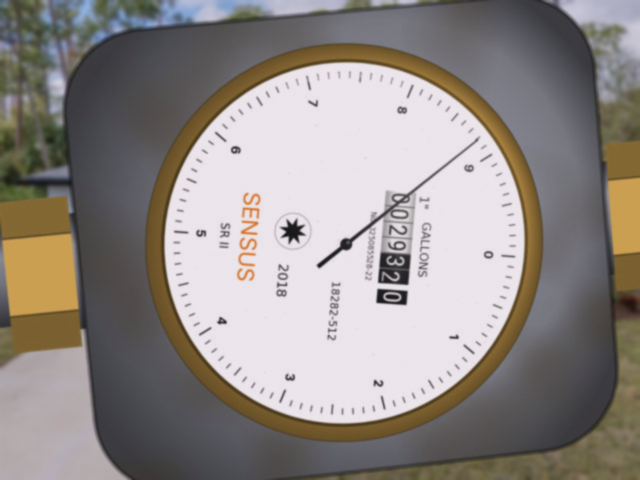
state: 29318.8gal
